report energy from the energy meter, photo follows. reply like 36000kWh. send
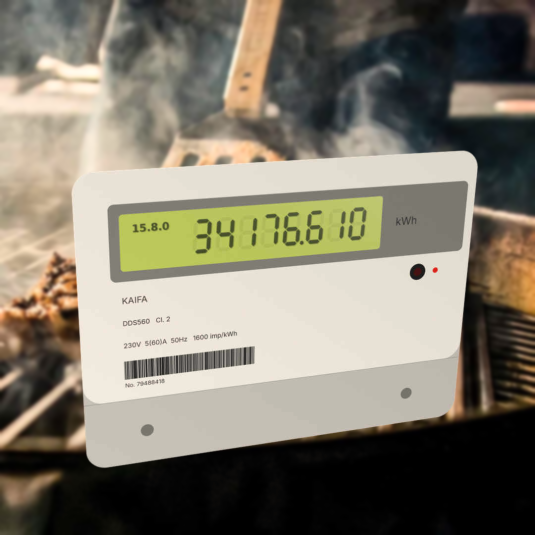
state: 34176.610kWh
